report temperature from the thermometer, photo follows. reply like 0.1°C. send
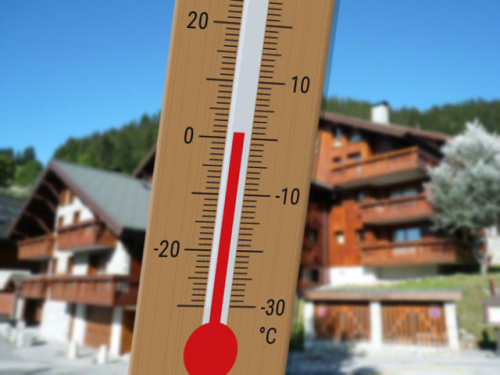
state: 1°C
